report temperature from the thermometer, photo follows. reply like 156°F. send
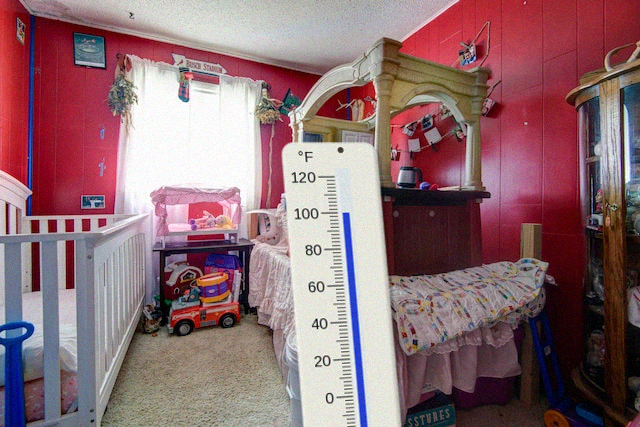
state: 100°F
